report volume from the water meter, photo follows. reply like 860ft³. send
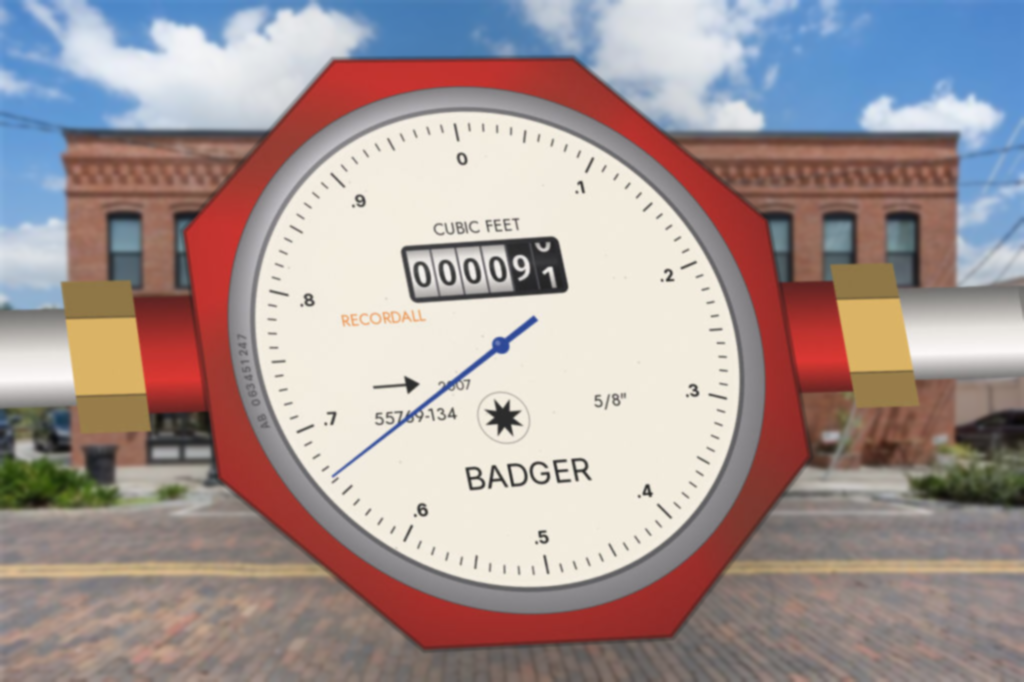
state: 90.66ft³
